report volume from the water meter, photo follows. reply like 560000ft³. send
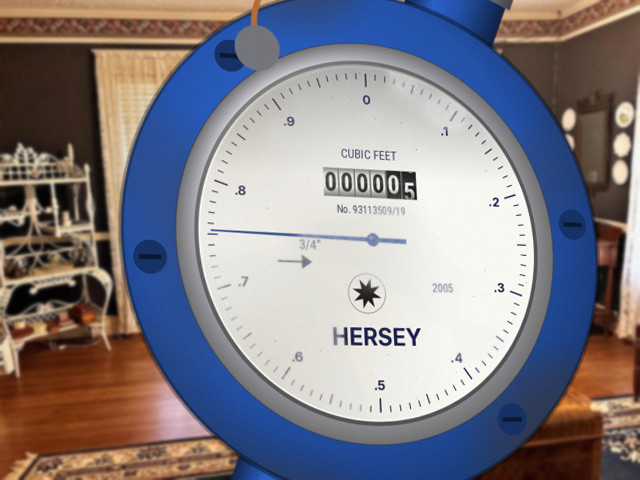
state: 4.75ft³
